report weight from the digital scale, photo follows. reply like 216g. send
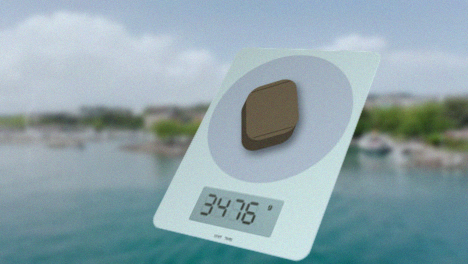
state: 3476g
